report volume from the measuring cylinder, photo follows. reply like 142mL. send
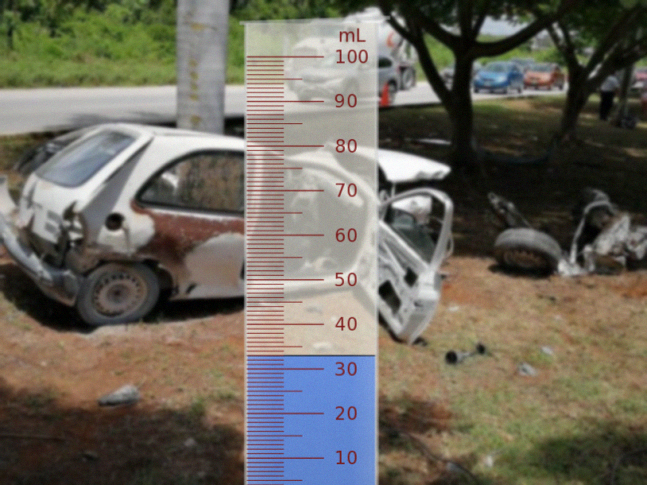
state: 33mL
